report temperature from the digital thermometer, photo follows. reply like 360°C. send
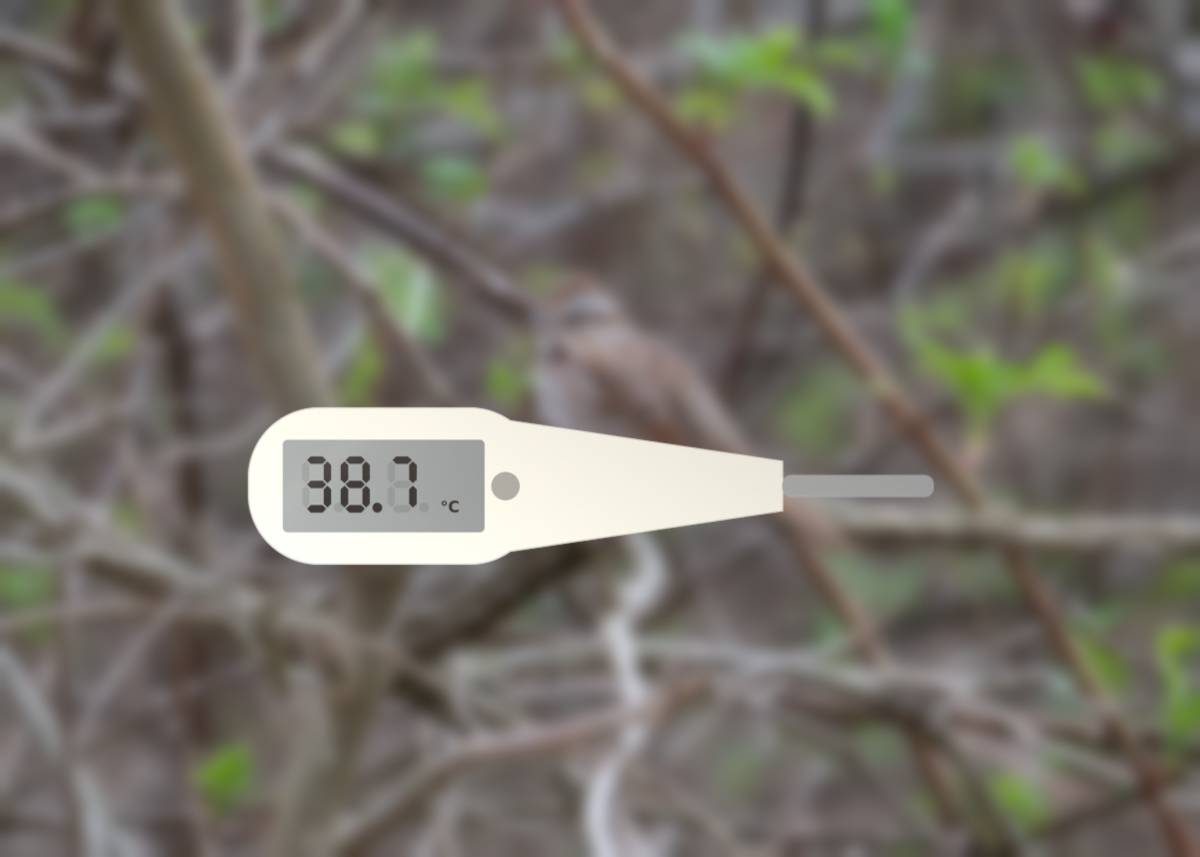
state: 38.7°C
